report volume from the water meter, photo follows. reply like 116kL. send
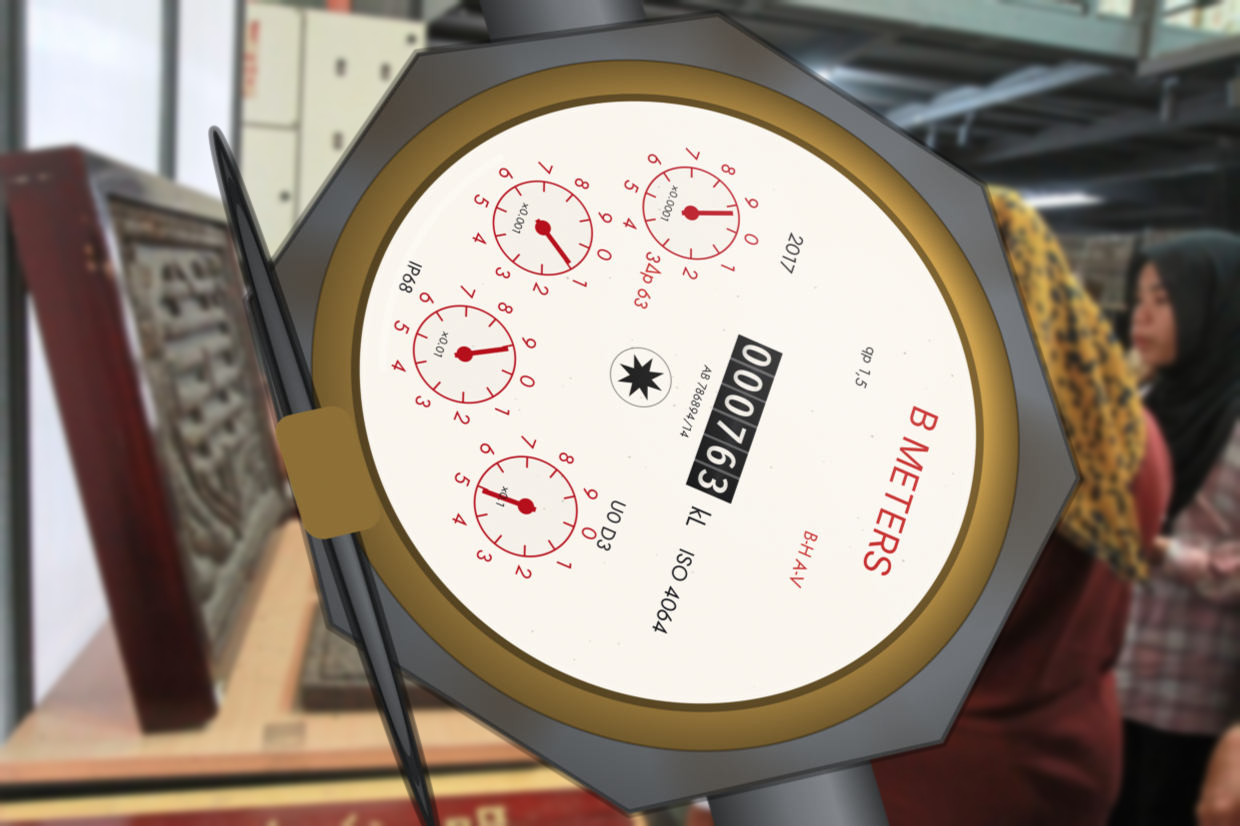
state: 763.4909kL
